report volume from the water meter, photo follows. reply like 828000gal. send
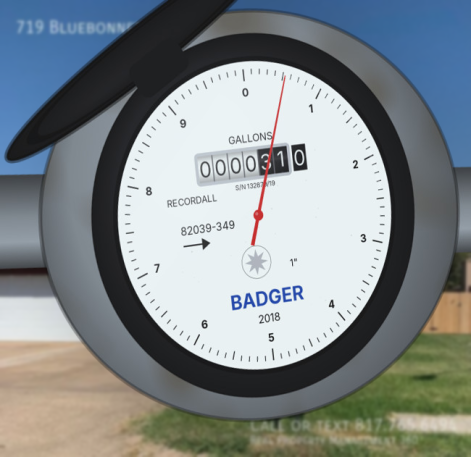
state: 310.5gal
